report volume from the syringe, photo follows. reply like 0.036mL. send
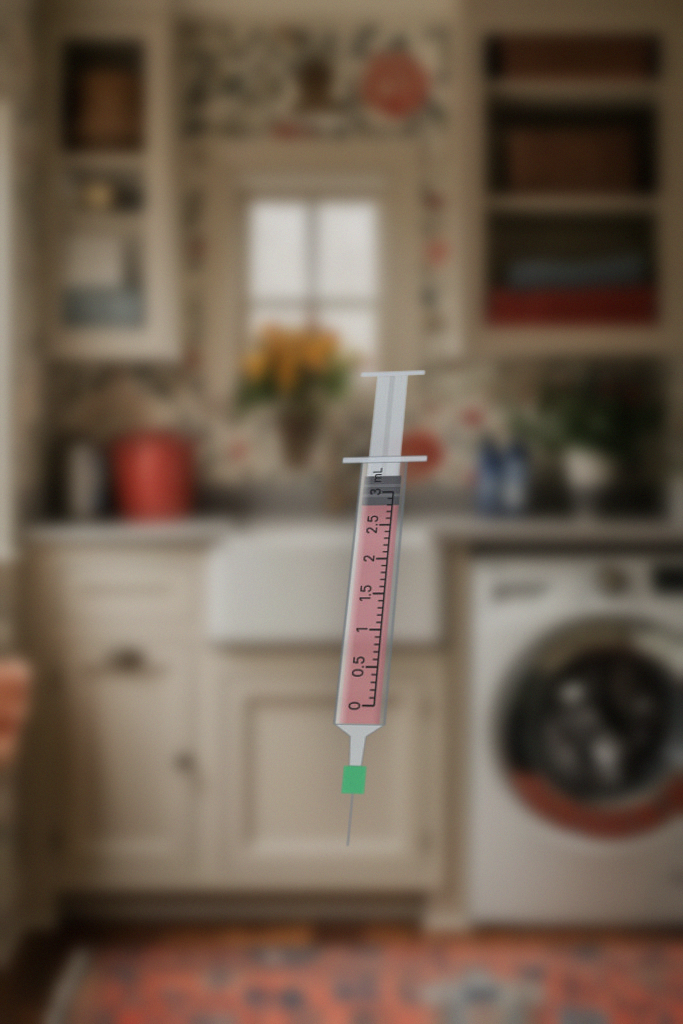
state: 2.8mL
